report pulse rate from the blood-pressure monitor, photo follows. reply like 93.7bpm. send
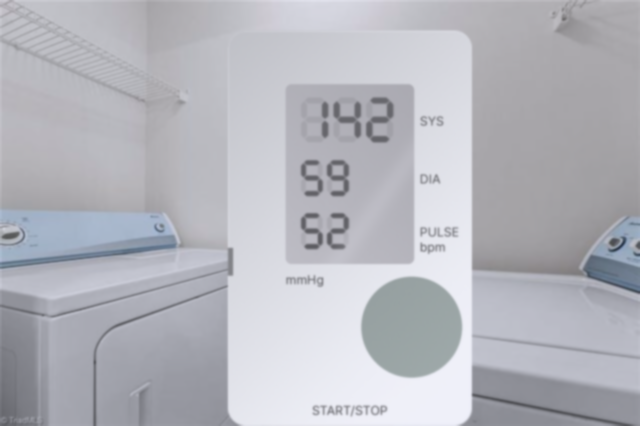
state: 52bpm
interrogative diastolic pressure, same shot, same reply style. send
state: 59mmHg
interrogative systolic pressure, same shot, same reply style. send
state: 142mmHg
